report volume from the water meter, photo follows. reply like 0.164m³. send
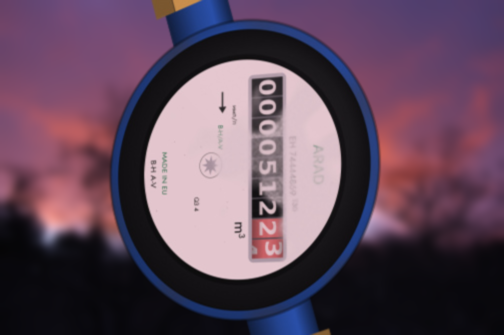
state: 512.23m³
